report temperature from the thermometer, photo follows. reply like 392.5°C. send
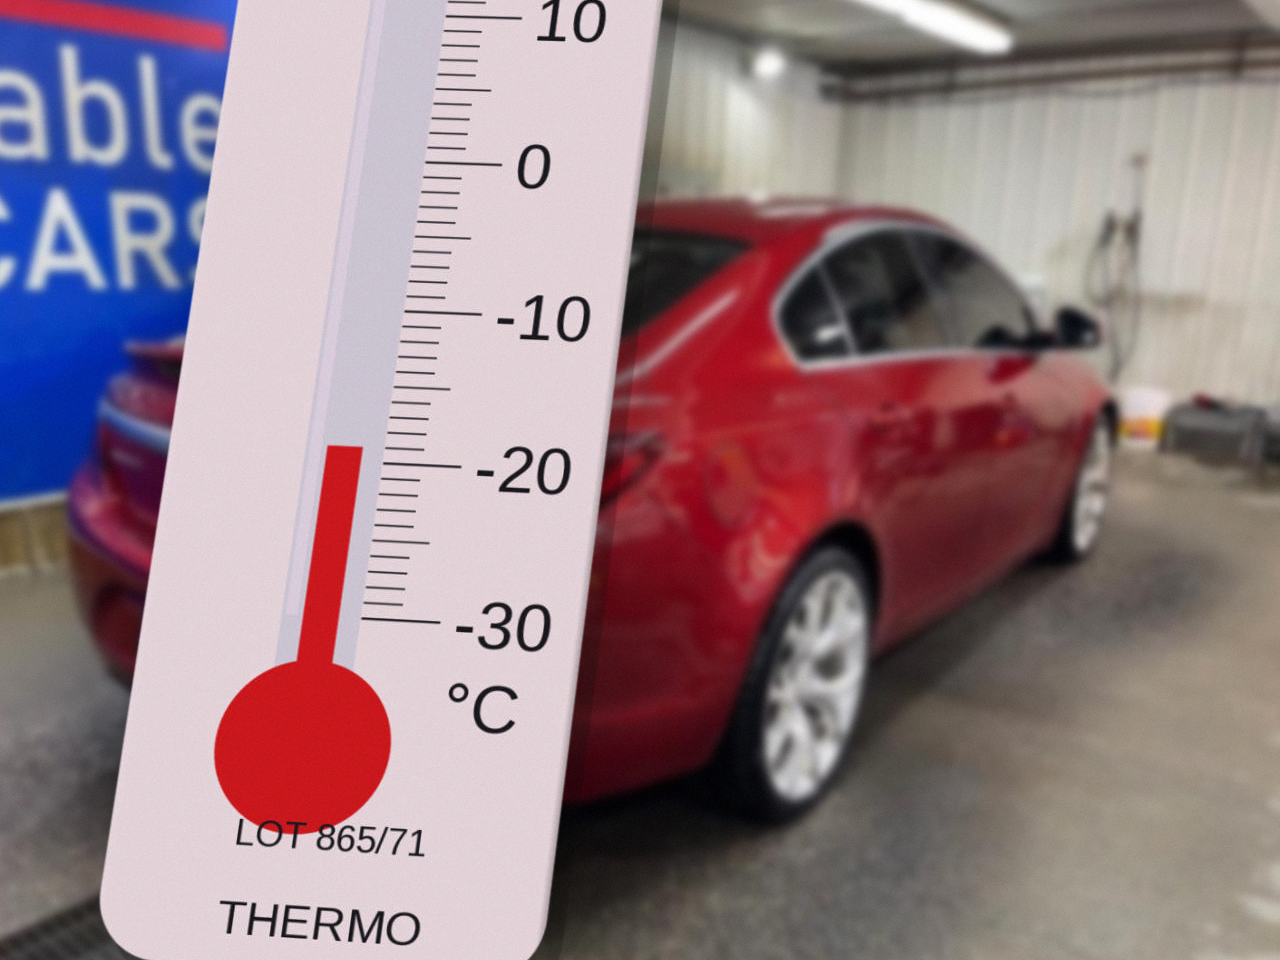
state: -19°C
